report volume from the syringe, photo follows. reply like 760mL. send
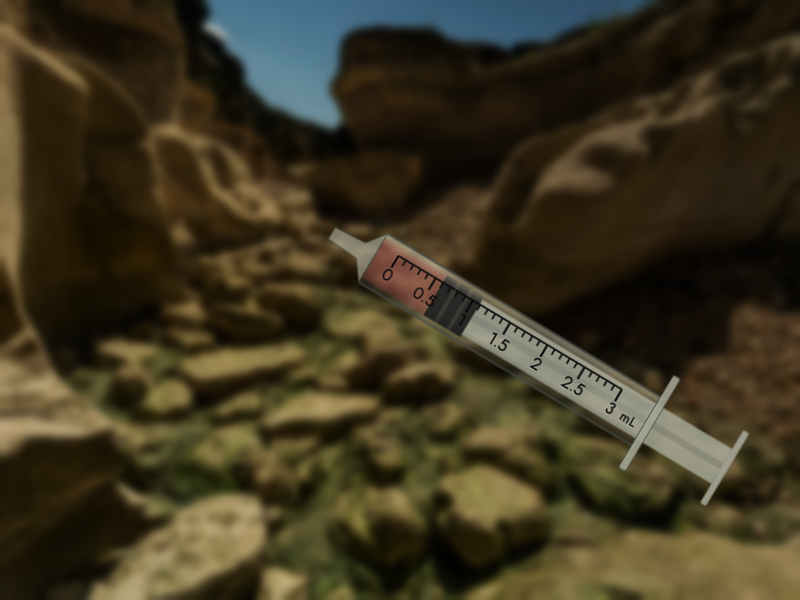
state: 0.6mL
